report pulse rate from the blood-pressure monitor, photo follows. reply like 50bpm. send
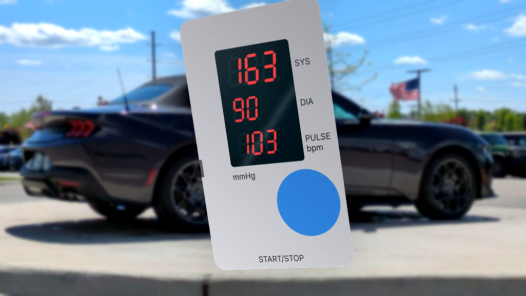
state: 103bpm
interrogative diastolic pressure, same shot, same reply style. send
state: 90mmHg
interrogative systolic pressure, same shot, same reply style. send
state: 163mmHg
